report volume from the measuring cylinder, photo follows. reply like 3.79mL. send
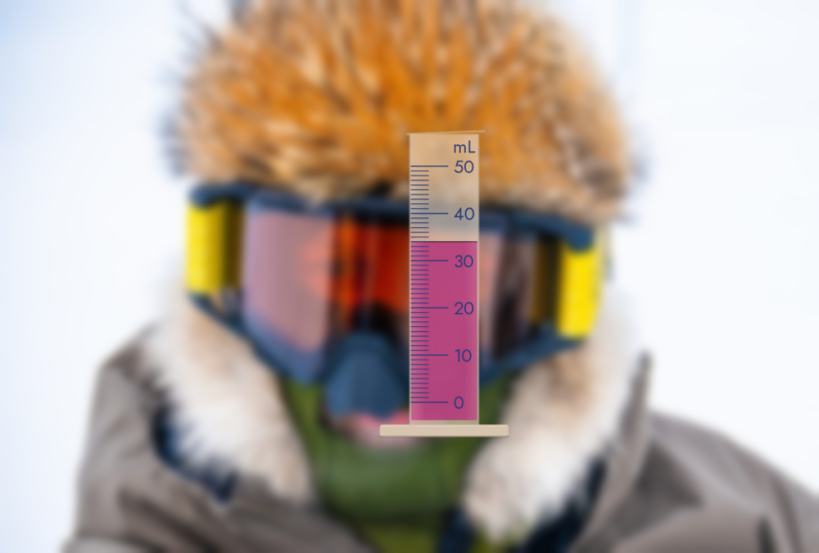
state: 34mL
